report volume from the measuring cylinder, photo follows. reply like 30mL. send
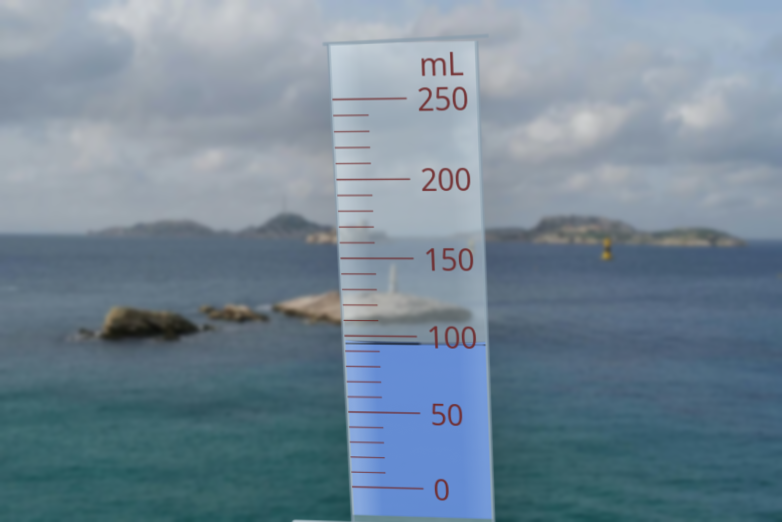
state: 95mL
